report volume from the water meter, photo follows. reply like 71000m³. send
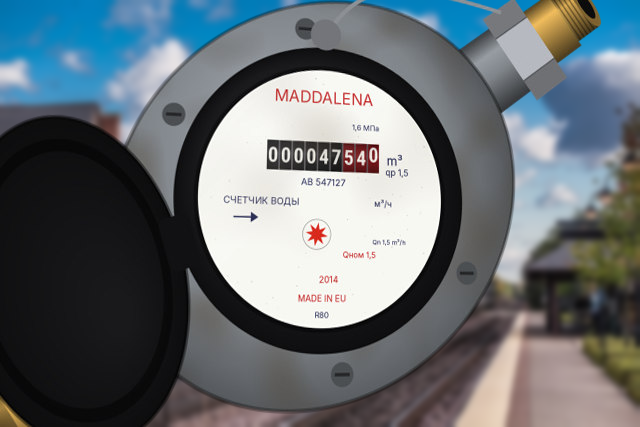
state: 47.540m³
